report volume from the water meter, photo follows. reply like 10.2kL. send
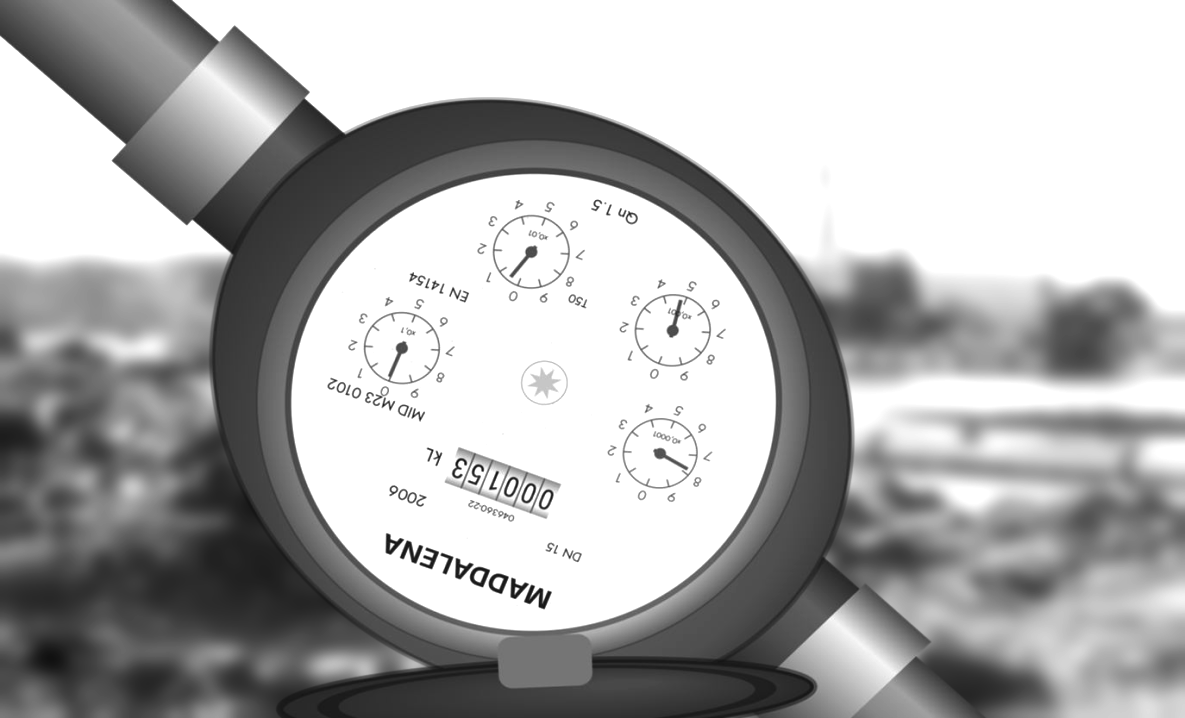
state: 153.0047kL
